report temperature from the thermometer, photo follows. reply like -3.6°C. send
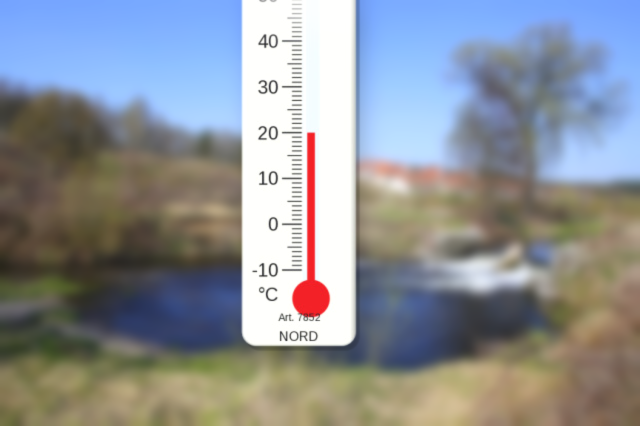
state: 20°C
